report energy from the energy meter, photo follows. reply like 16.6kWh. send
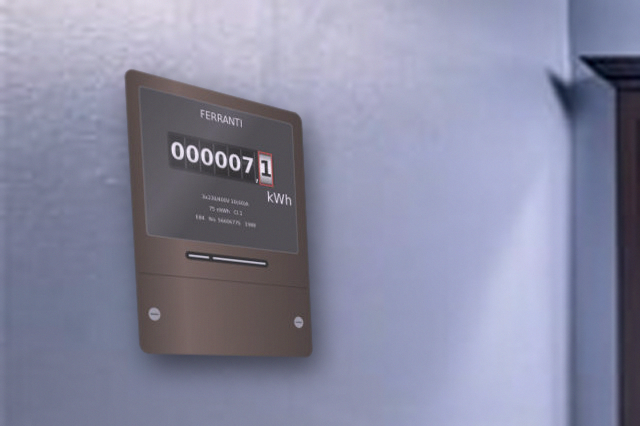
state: 7.1kWh
